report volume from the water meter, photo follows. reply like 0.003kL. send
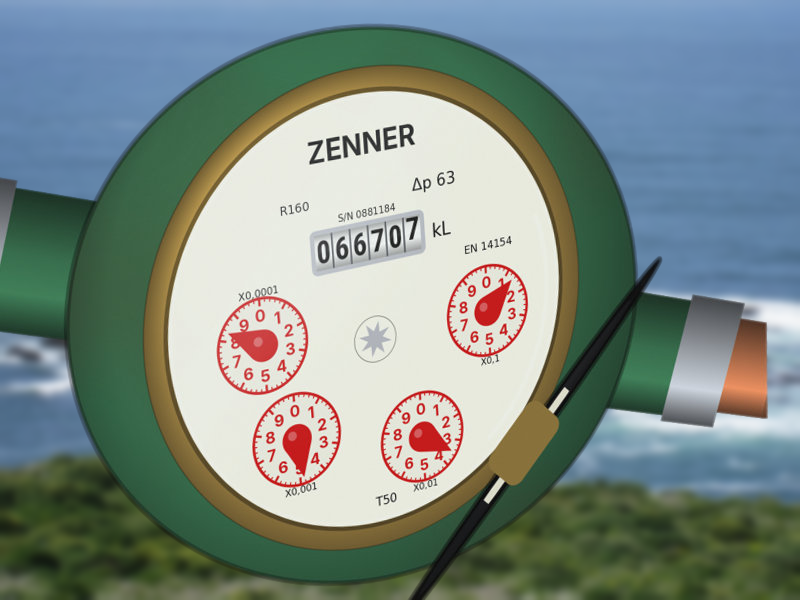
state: 66707.1348kL
